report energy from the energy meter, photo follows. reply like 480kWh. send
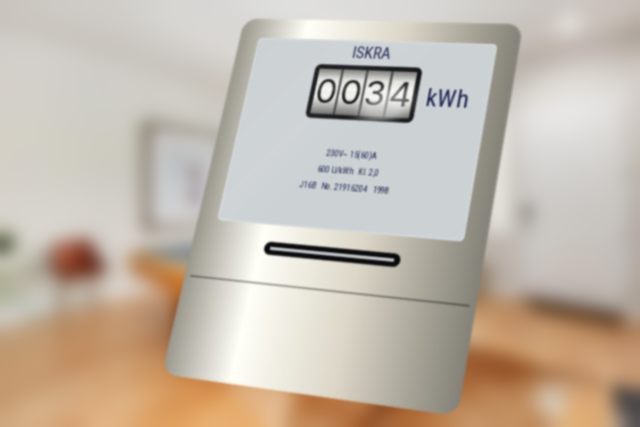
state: 34kWh
